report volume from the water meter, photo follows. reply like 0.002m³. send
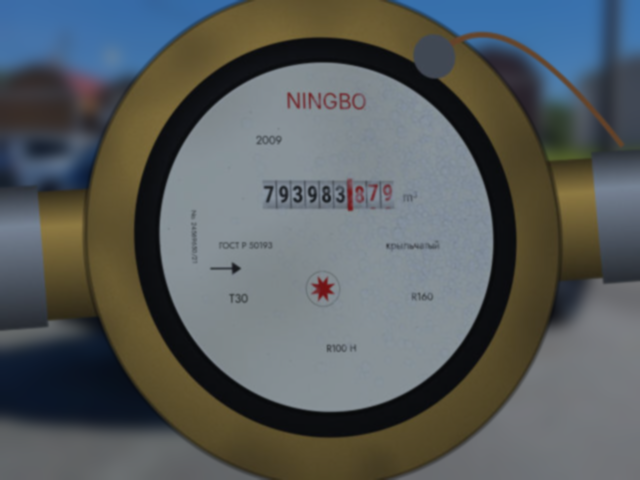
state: 793983.879m³
